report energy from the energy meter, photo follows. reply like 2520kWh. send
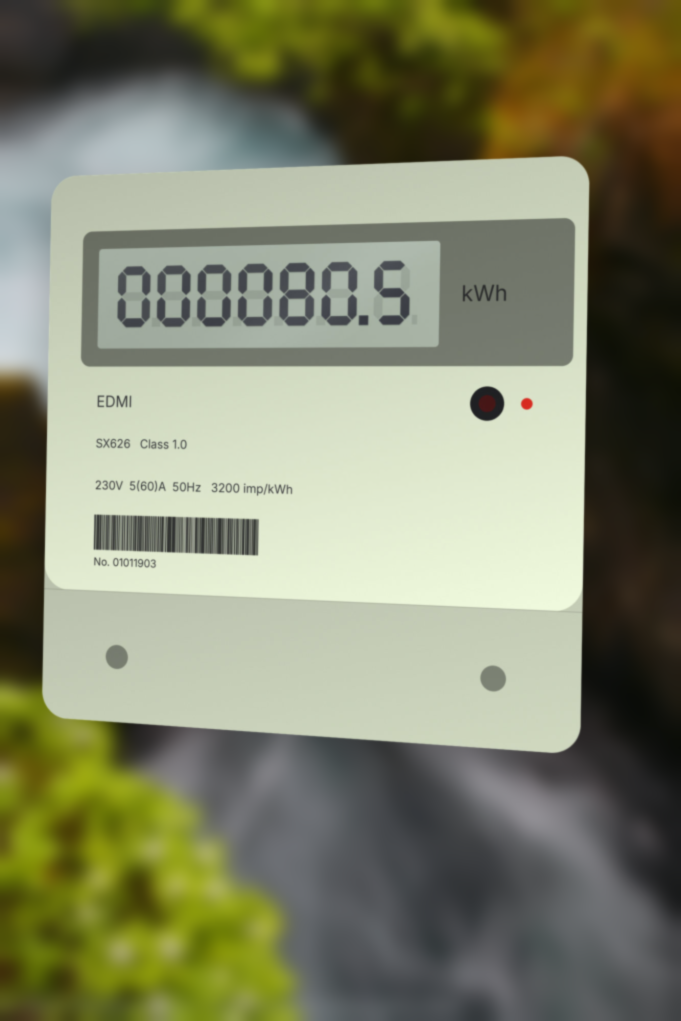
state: 80.5kWh
